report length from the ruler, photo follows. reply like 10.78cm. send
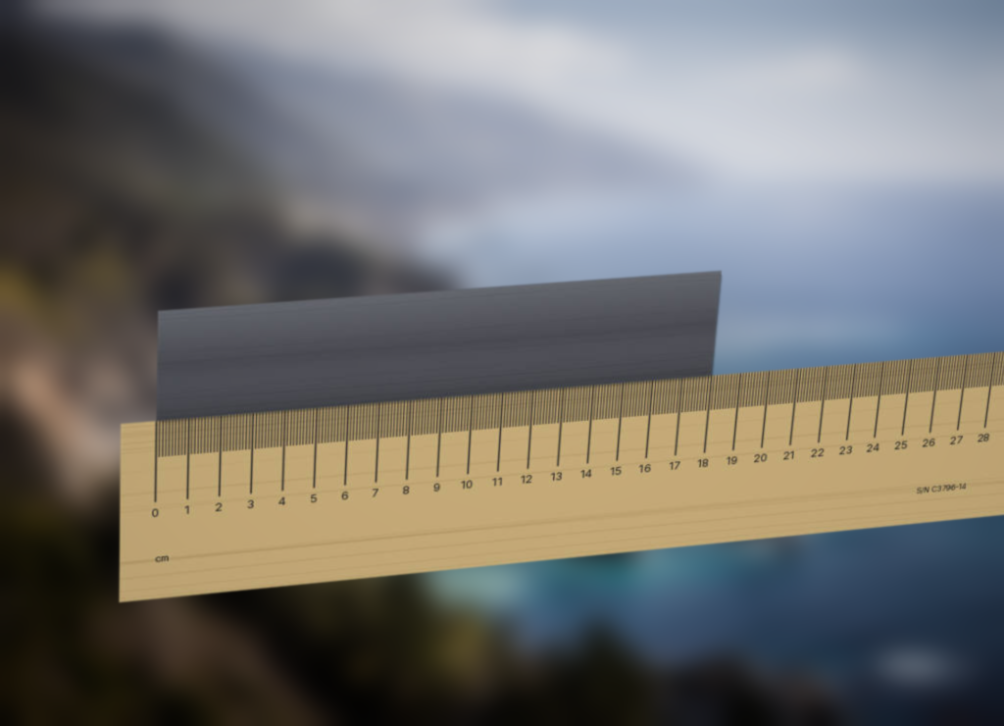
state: 18cm
